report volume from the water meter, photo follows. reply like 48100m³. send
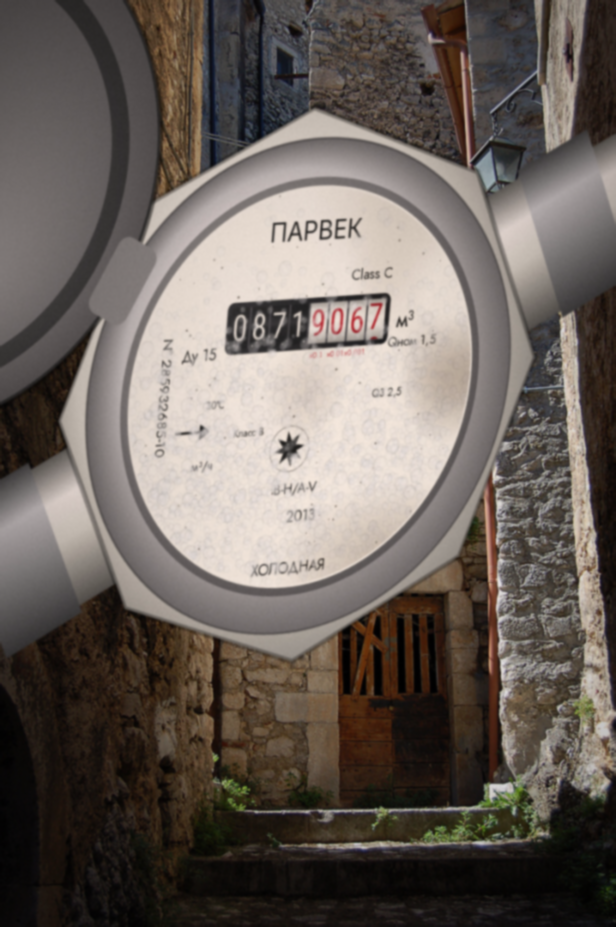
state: 871.9067m³
